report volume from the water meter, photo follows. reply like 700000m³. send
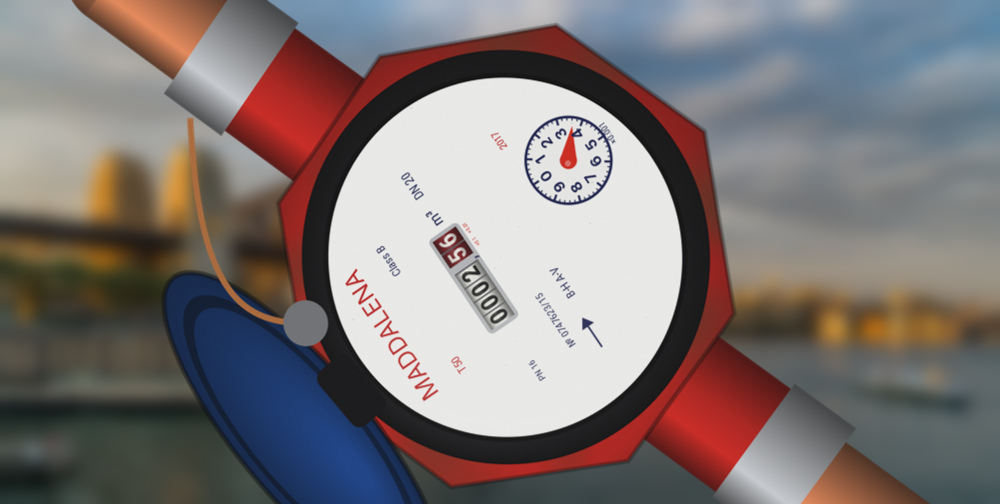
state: 2.563m³
